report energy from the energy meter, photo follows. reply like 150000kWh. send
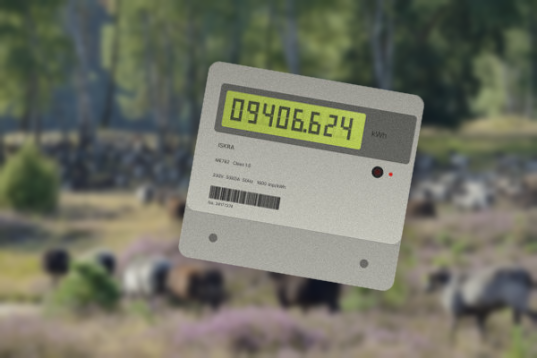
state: 9406.624kWh
